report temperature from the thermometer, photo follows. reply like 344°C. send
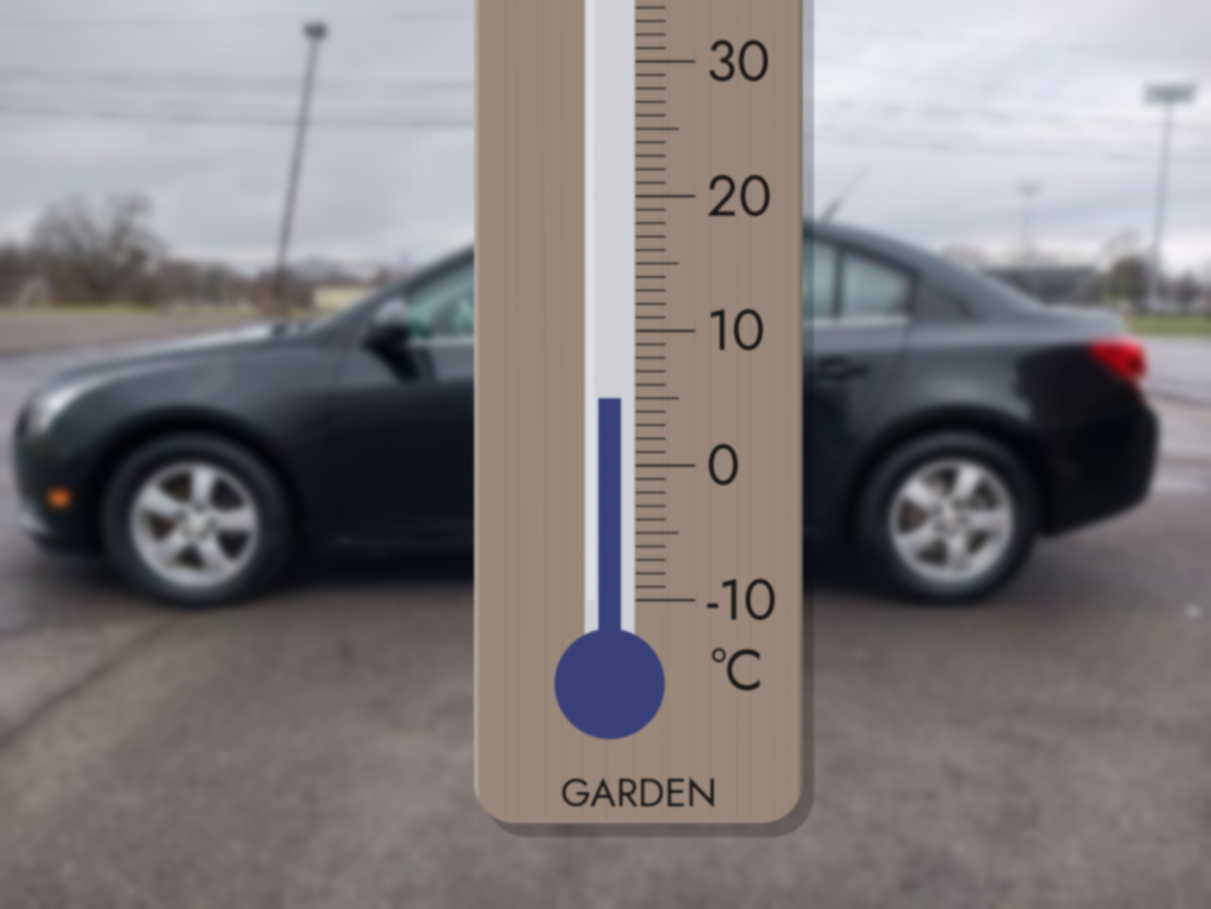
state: 5°C
